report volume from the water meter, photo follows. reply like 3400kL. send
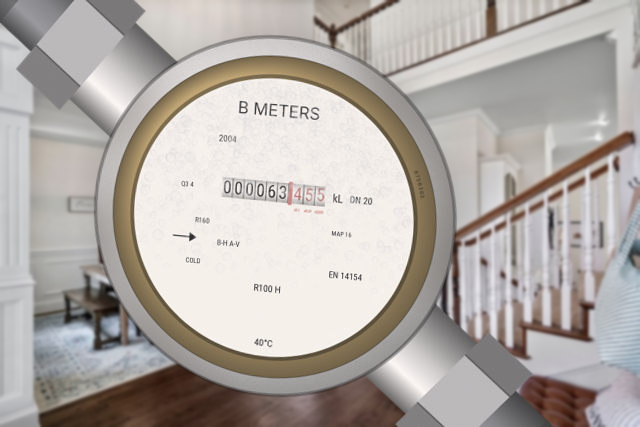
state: 63.455kL
